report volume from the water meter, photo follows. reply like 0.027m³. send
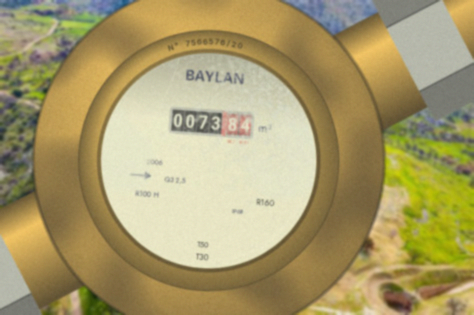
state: 73.84m³
